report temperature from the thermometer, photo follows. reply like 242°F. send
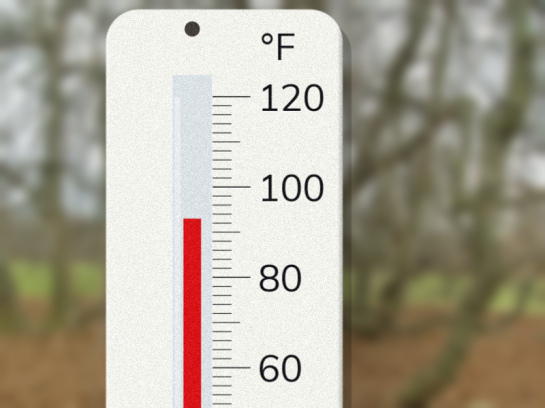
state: 93°F
